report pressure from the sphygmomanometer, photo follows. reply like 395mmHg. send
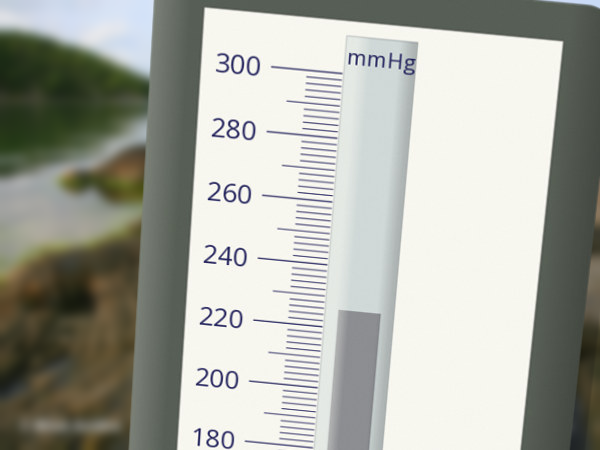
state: 226mmHg
